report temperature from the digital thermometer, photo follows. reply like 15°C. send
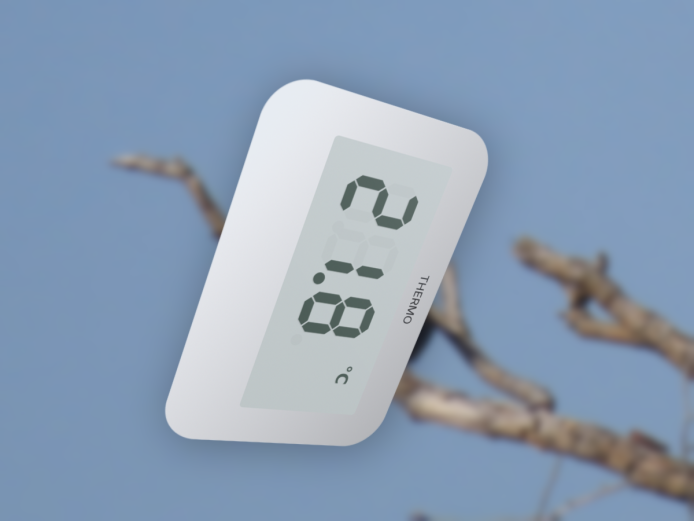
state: 21.8°C
